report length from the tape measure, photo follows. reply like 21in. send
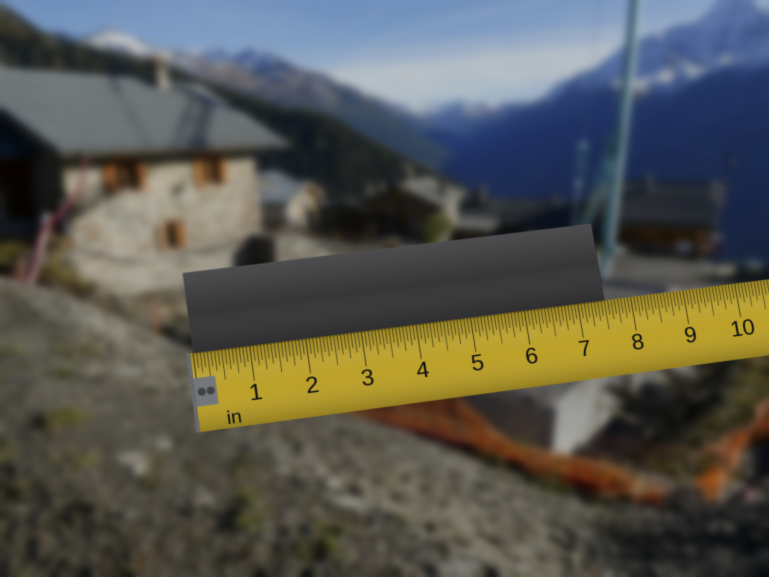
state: 7.5in
